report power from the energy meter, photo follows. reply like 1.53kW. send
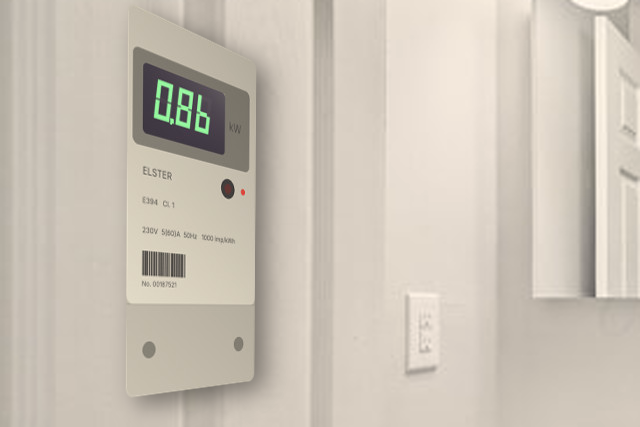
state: 0.86kW
